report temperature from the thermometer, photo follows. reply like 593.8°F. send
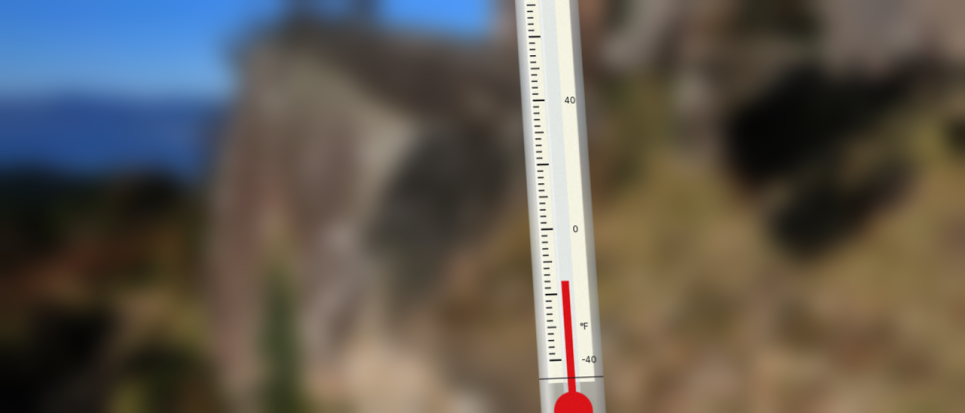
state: -16°F
